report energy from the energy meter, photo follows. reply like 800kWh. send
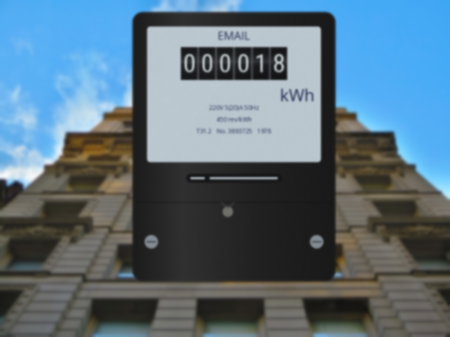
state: 18kWh
